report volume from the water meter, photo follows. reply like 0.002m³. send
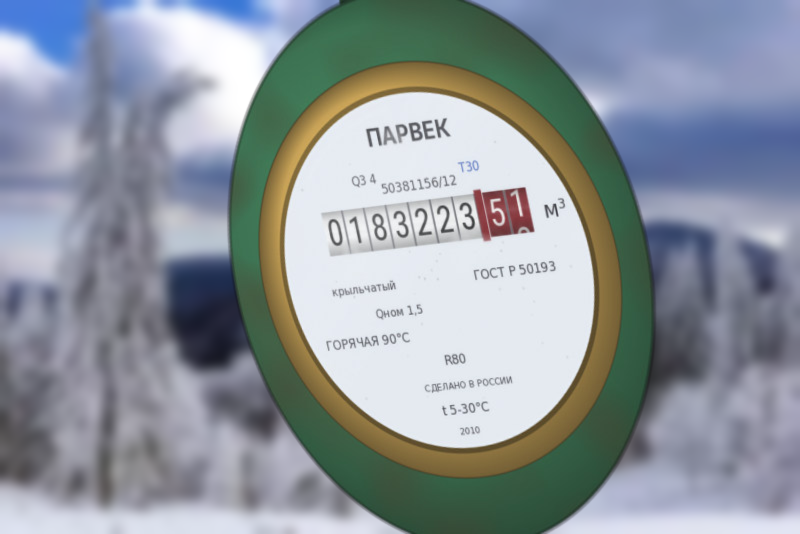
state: 183223.51m³
